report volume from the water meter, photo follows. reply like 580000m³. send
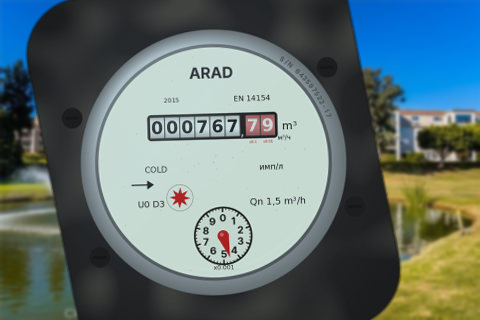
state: 767.794m³
